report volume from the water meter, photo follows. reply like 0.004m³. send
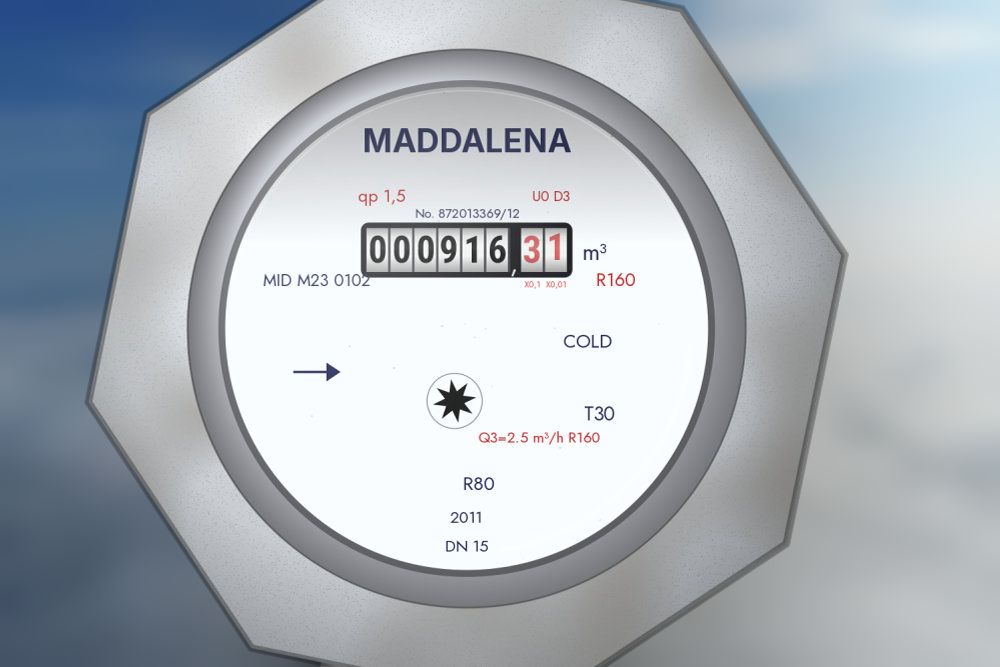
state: 916.31m³
